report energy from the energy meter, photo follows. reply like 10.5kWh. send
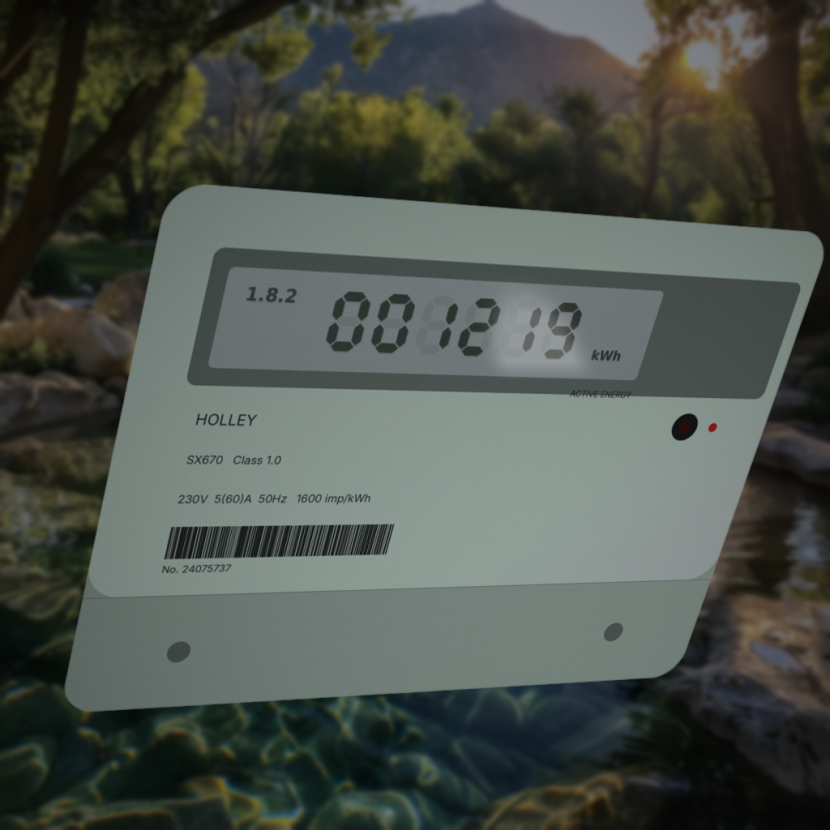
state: 1219kWh
